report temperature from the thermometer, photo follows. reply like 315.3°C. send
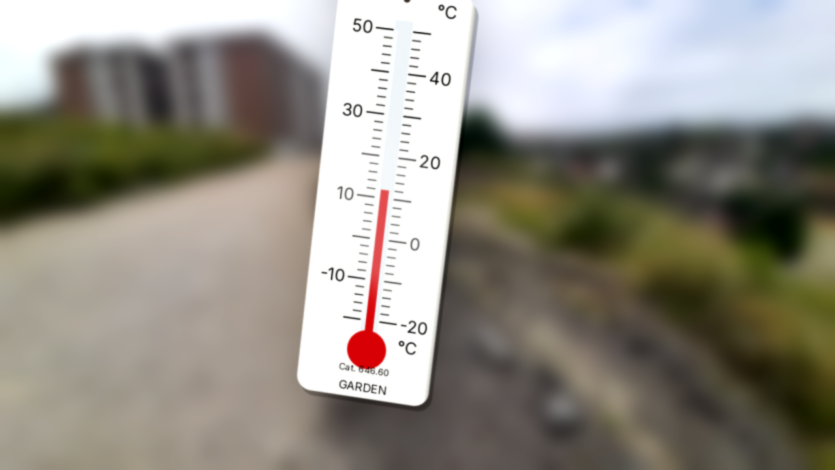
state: 12°C
